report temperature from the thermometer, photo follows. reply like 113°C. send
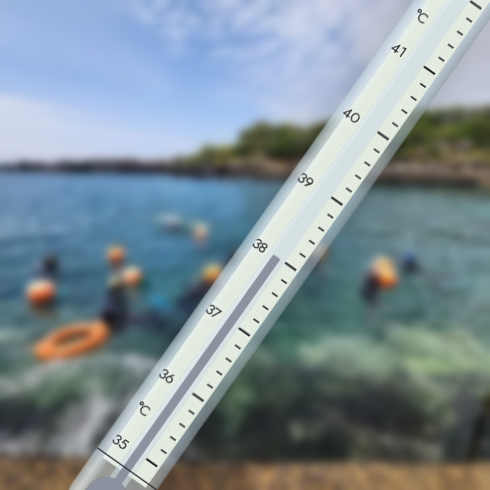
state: 38°C
